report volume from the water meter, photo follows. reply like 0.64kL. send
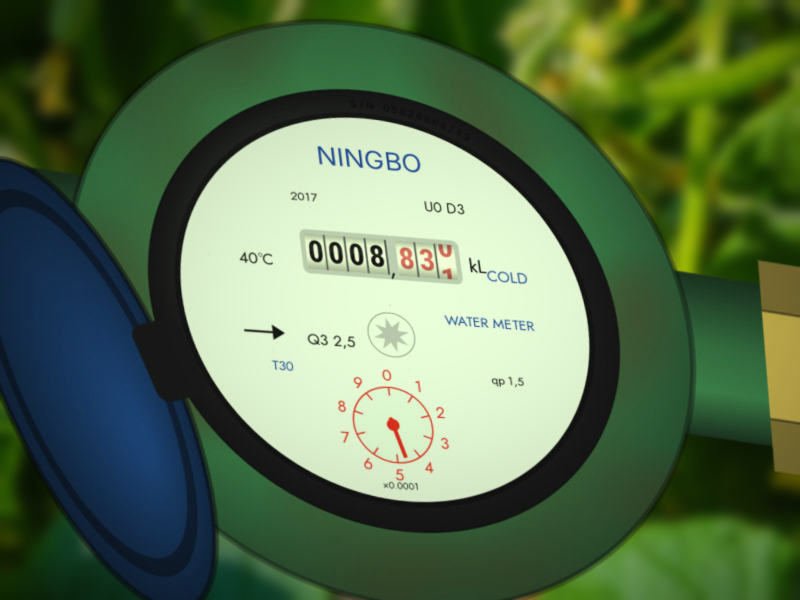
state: 8.8304kL
